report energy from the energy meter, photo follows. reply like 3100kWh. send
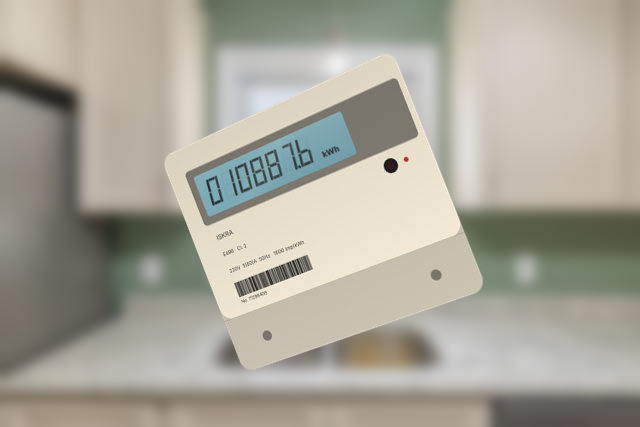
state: 10887.6kWh
